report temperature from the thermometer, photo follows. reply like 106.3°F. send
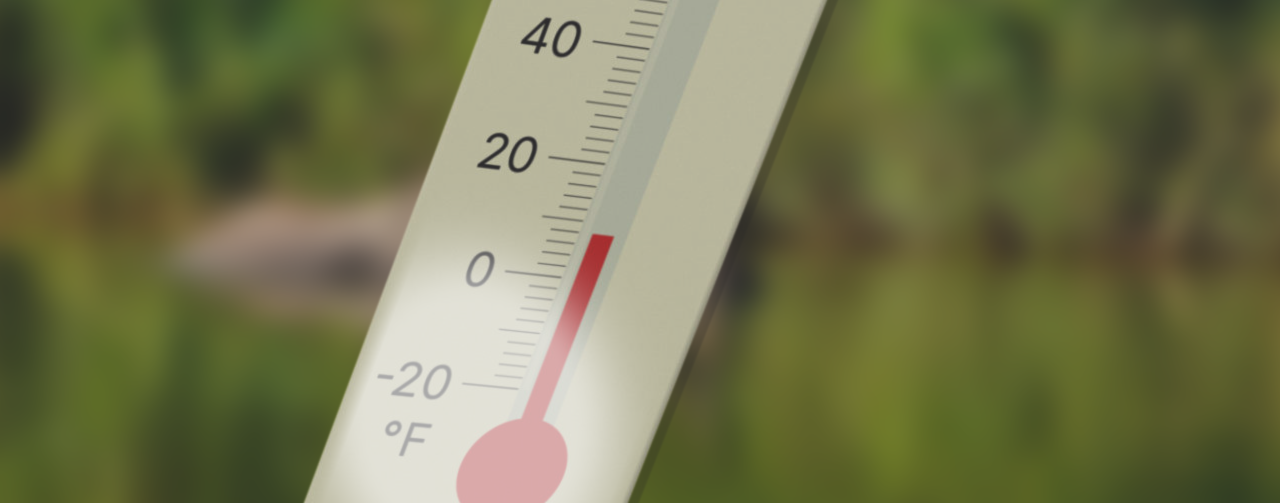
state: 8°F
